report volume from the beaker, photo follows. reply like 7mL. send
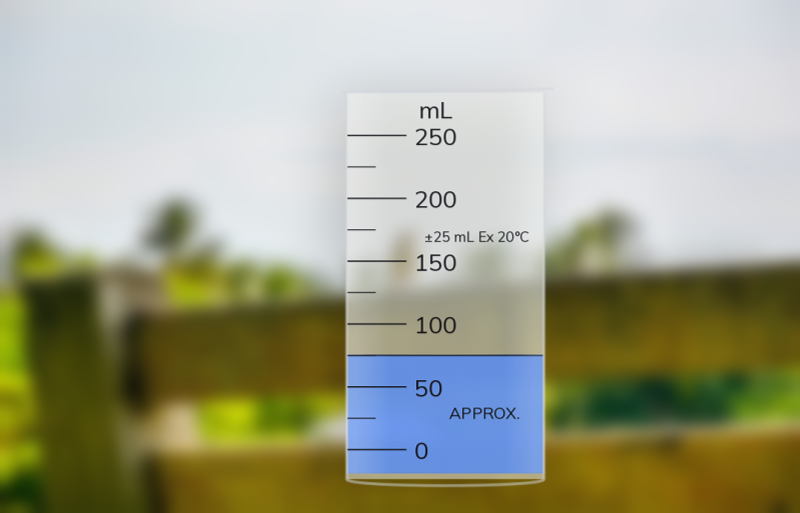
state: 75mL
